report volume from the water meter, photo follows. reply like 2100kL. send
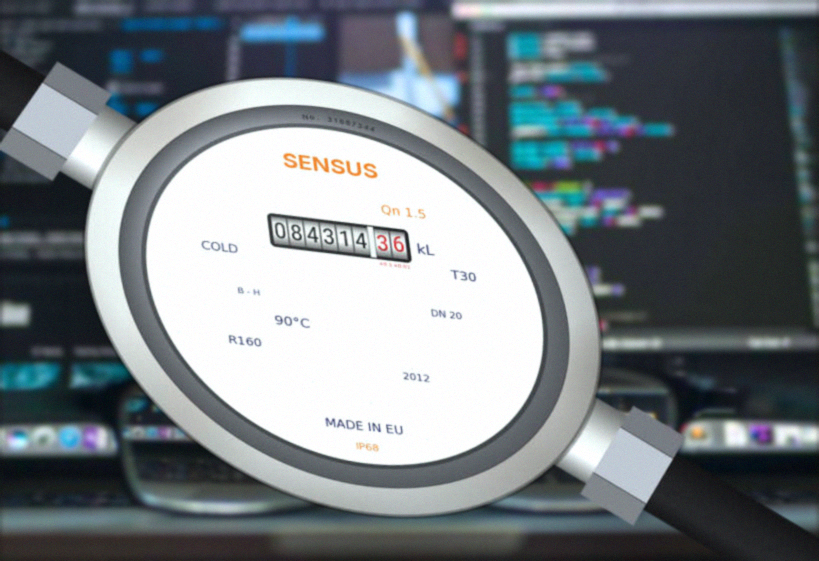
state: 84314.36kL
